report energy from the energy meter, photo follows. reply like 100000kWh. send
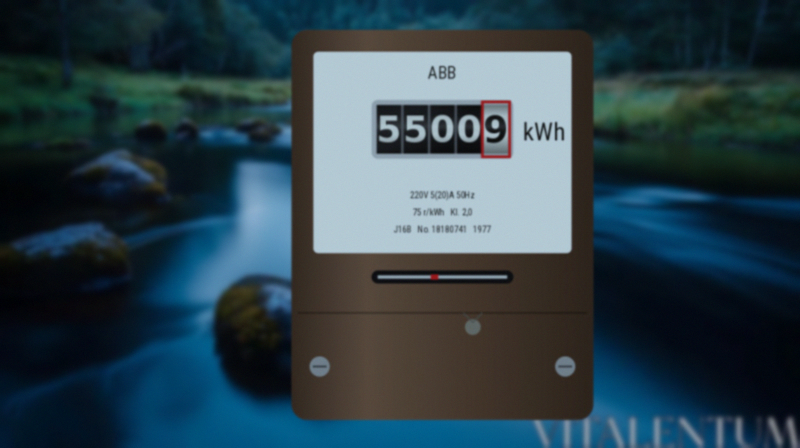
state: 5500.9kWh
